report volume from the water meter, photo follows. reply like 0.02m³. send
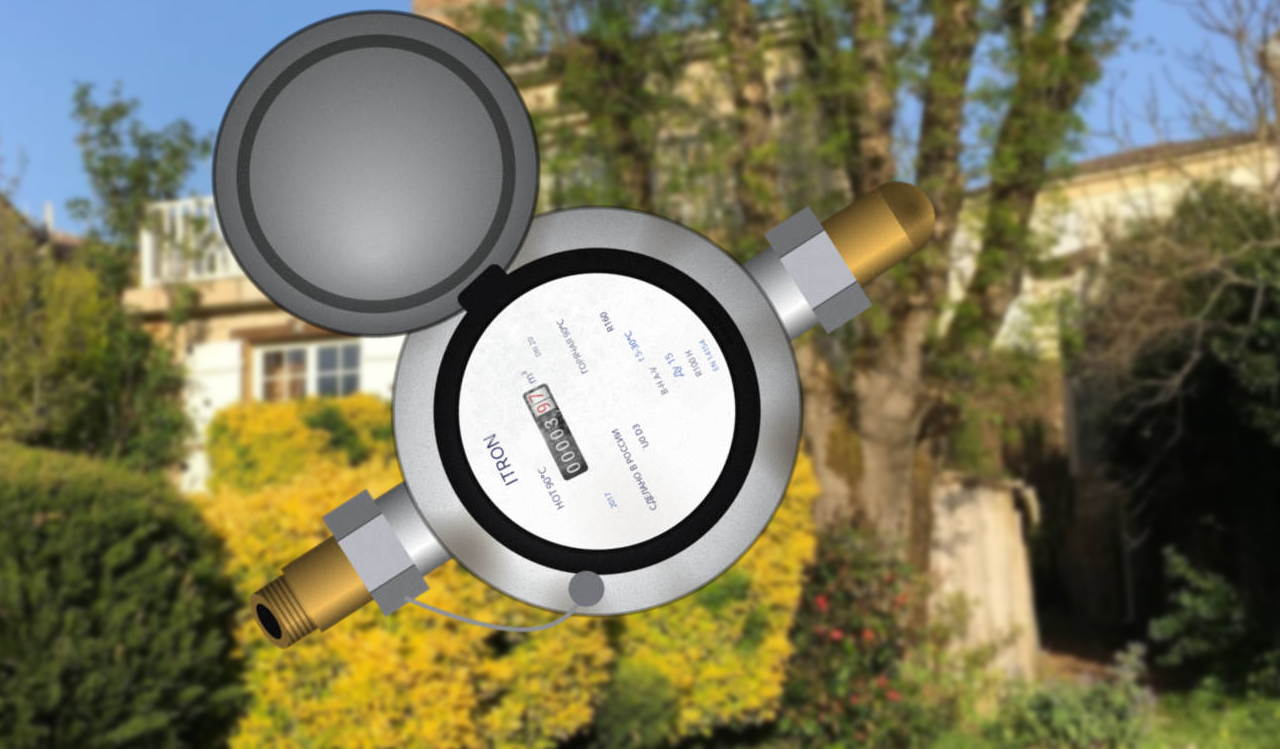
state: 3.97m³
